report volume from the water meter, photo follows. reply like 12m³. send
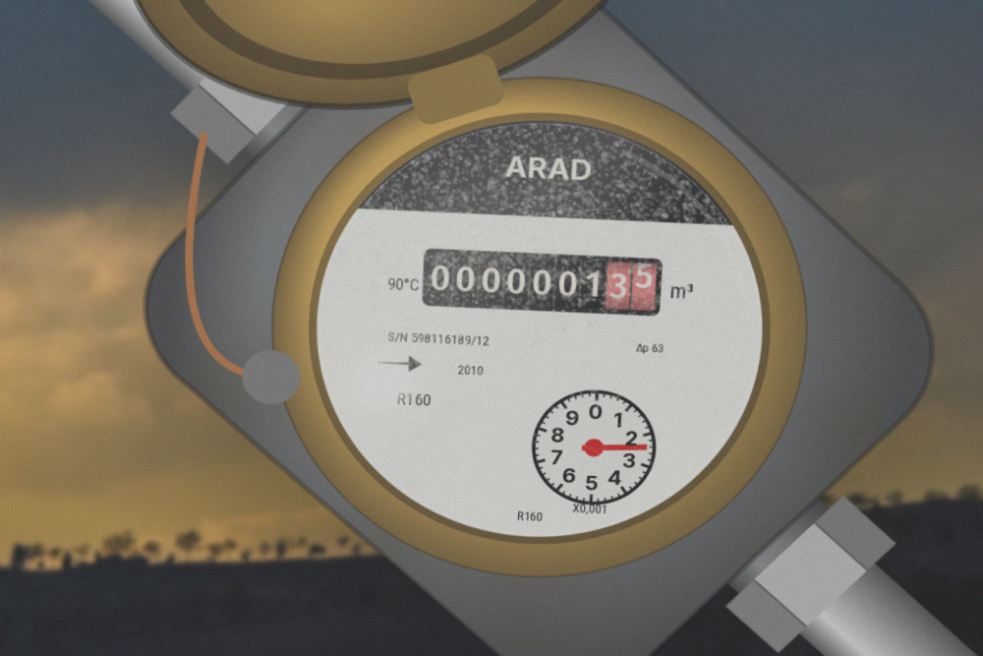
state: 1.352m³
